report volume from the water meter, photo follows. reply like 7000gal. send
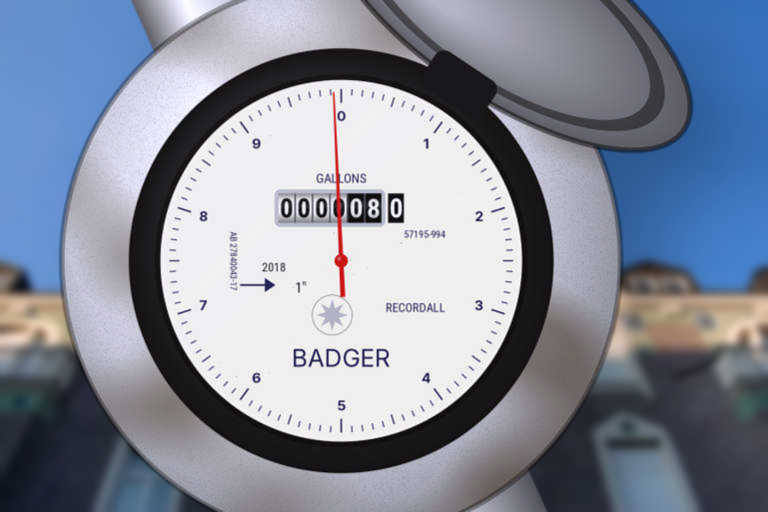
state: 79.9gal
